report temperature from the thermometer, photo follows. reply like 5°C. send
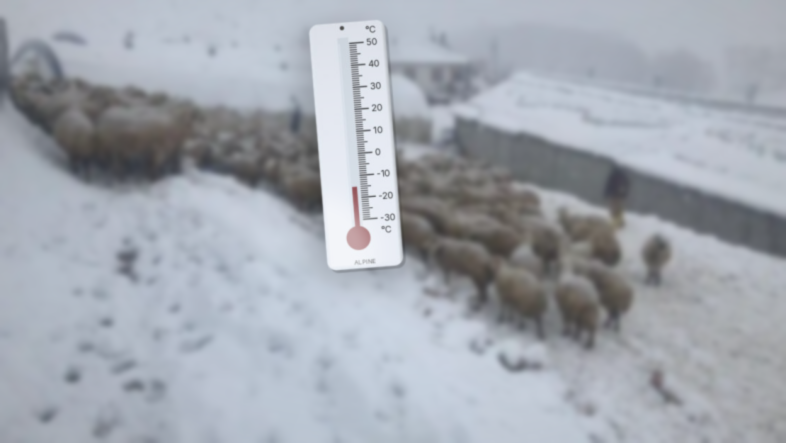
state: -15°C
